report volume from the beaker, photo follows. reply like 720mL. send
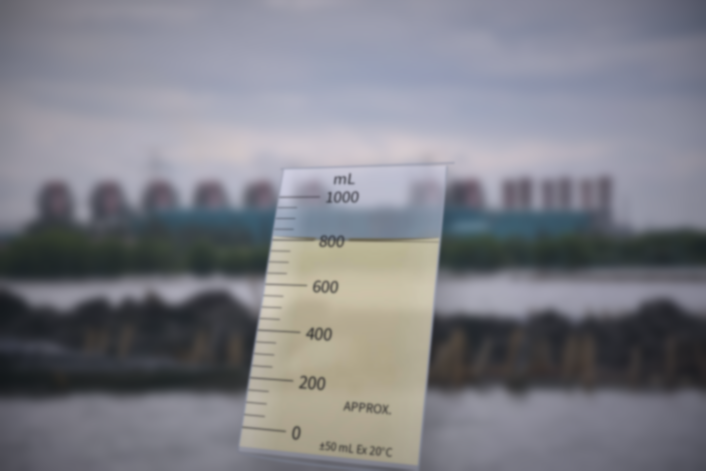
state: 800mL
